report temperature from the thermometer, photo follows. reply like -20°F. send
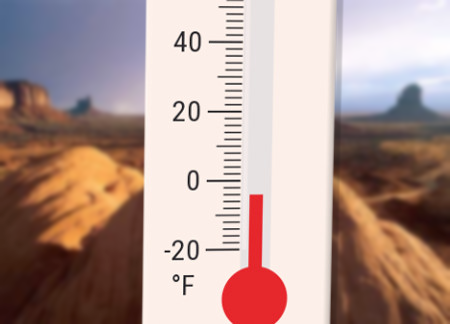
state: -4°F
